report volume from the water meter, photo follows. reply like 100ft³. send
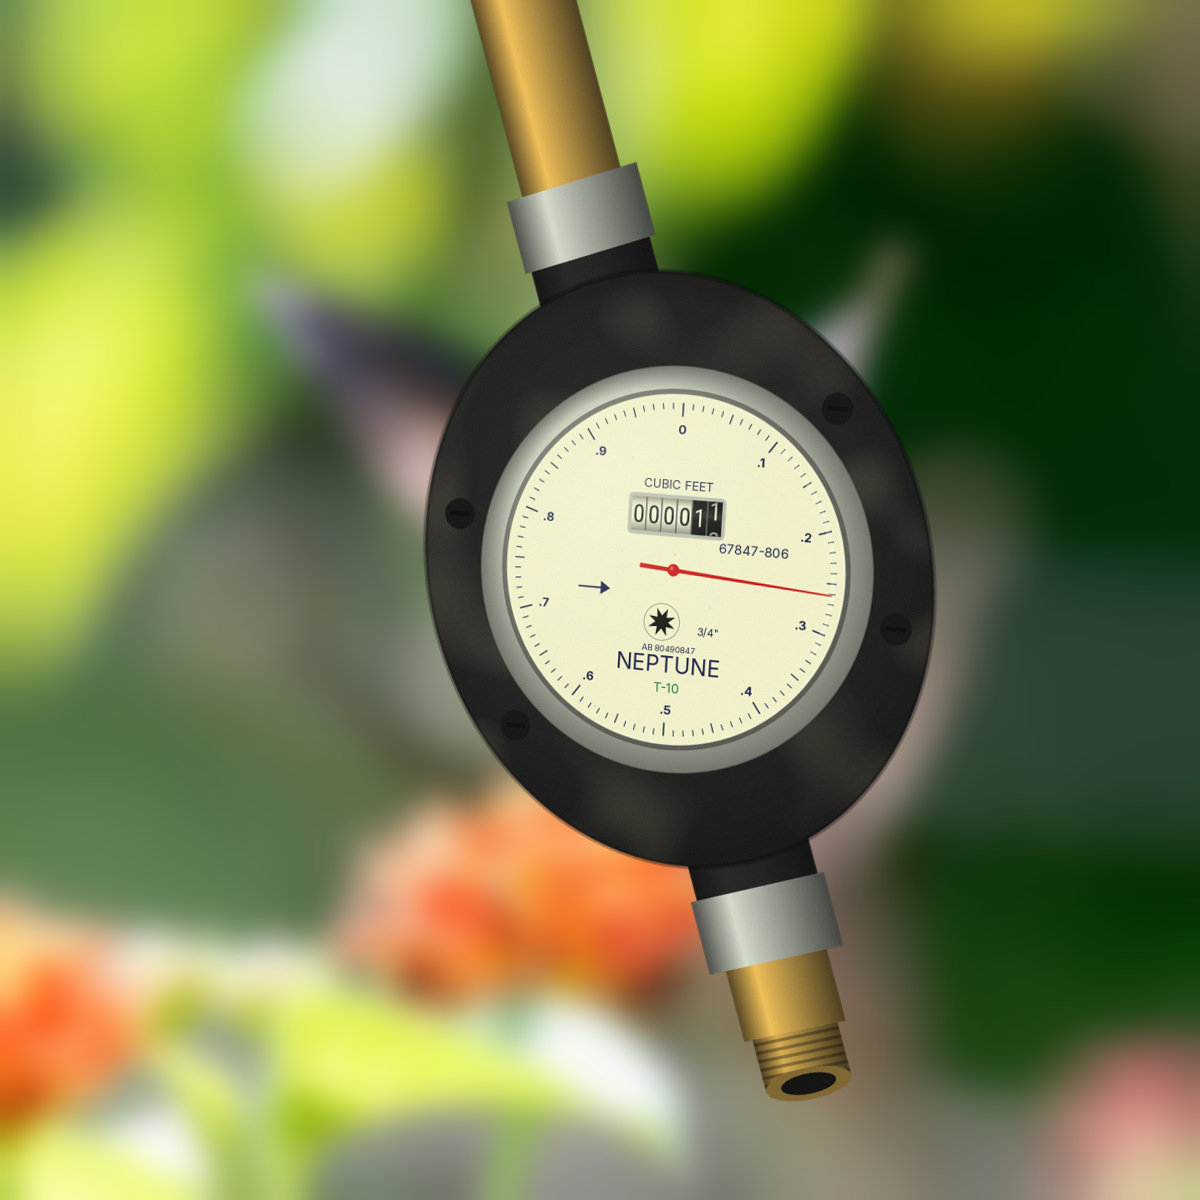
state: 11.26ft³
